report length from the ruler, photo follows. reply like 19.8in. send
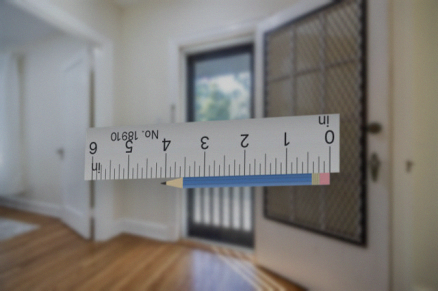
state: 4.125in
